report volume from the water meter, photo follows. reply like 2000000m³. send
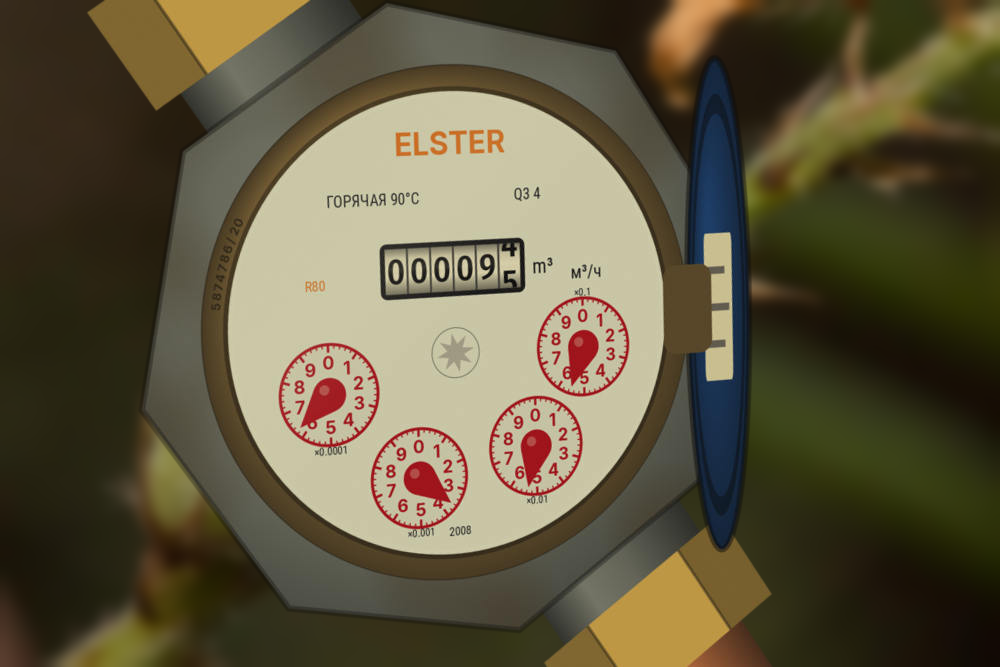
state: 94.5536m³
